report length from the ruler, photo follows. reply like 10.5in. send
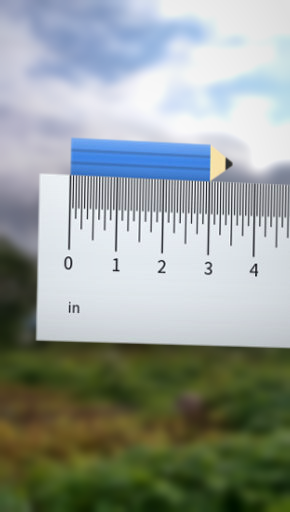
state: 3.5in
